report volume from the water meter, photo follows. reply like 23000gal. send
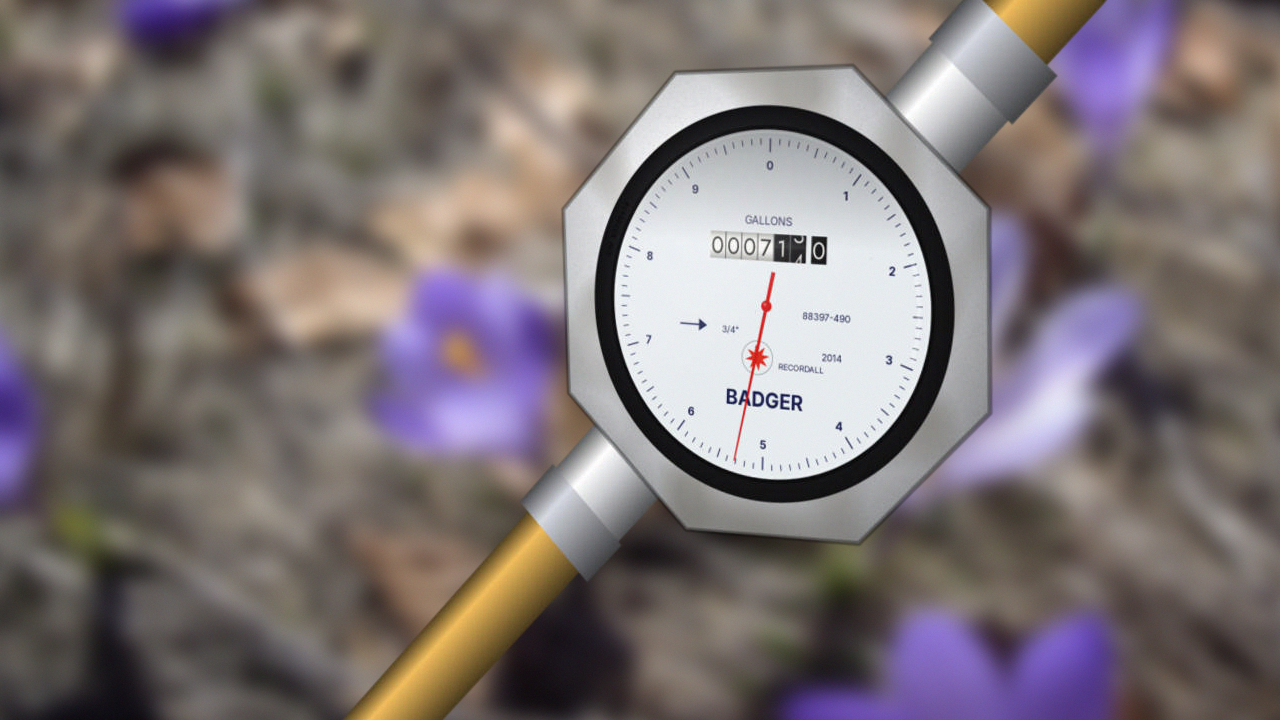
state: 7135.3gal
